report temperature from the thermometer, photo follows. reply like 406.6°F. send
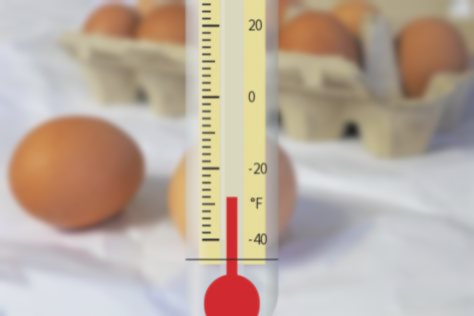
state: -28°F
